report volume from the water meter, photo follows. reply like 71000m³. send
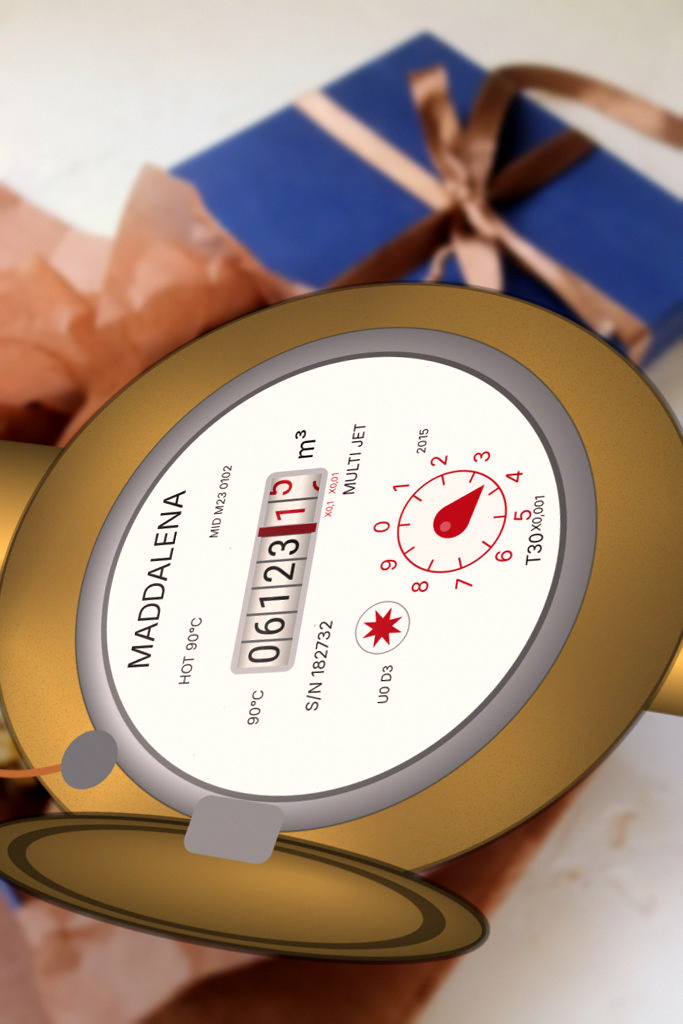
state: 6123.153m³
